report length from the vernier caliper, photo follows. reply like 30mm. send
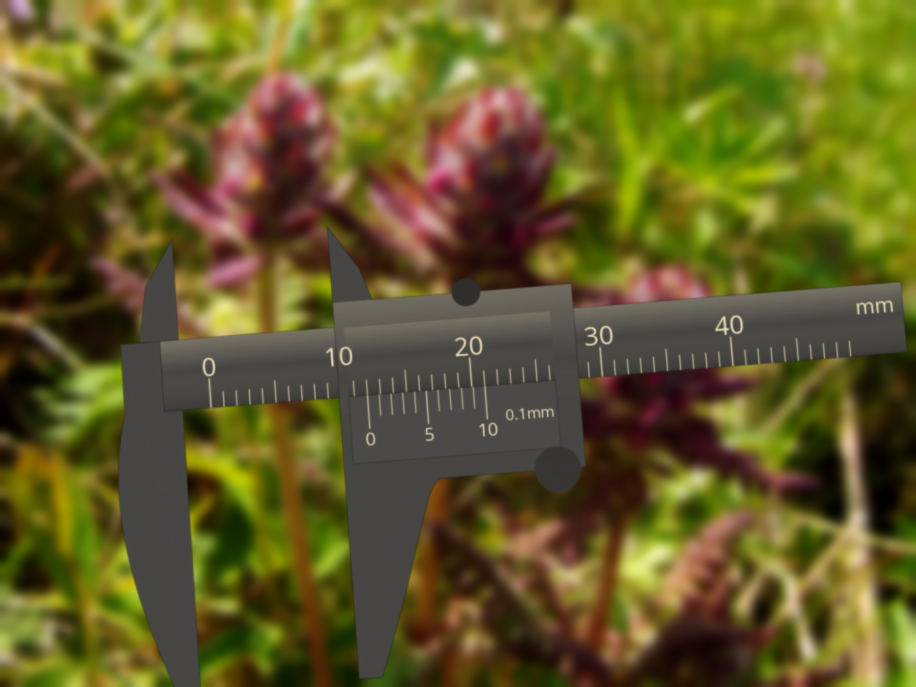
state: 12.0mm
